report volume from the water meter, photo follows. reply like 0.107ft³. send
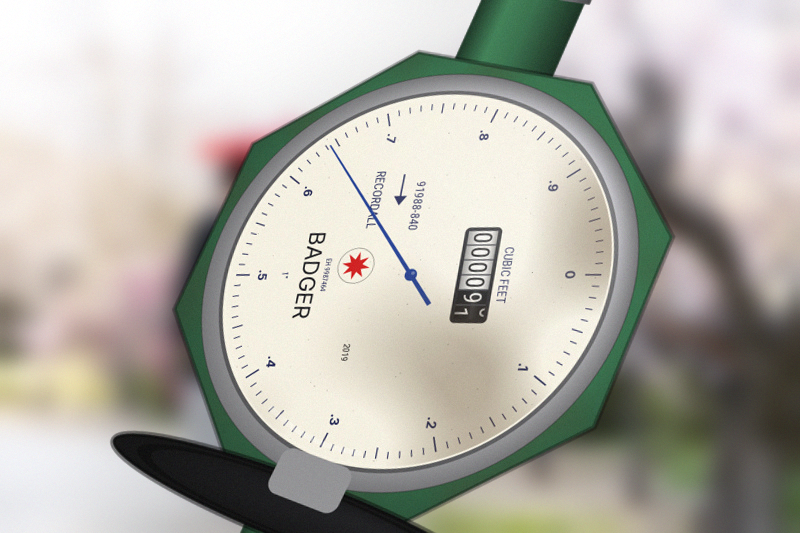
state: 90.64ft³
